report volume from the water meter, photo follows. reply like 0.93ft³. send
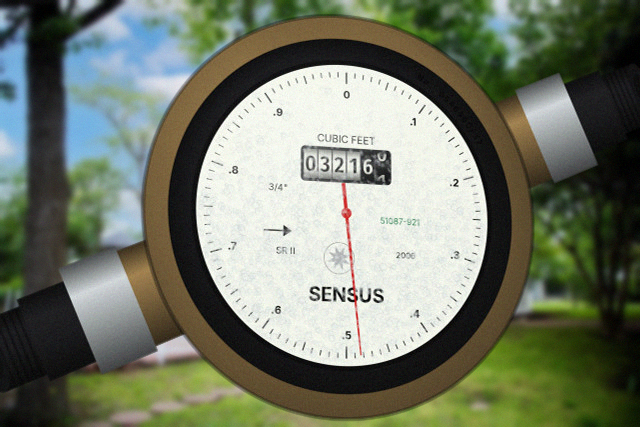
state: 32160.48ft³
